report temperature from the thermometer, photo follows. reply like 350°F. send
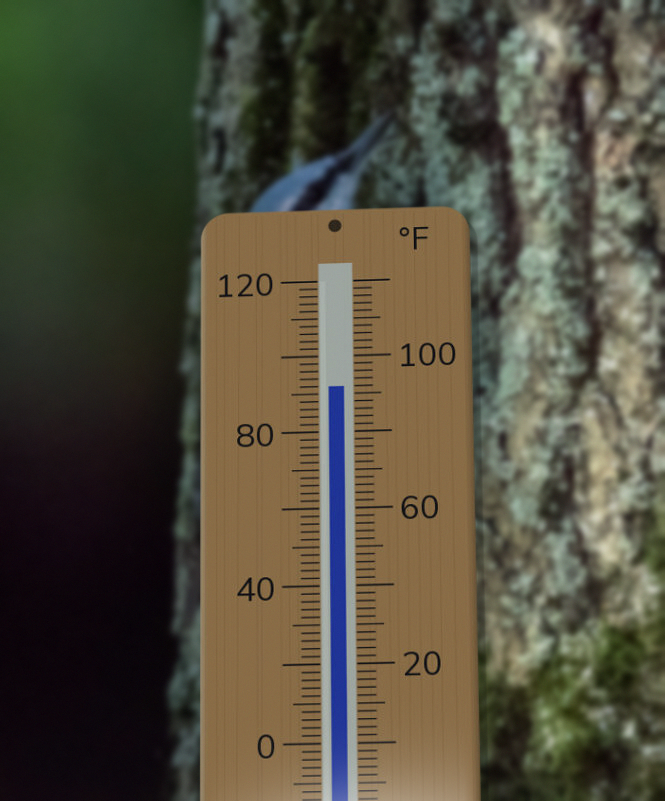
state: 92°F
